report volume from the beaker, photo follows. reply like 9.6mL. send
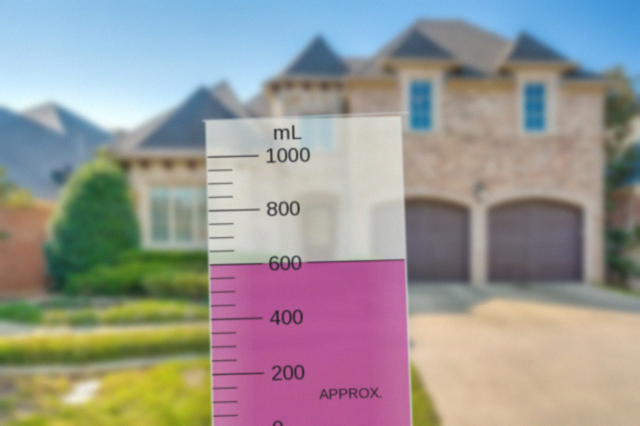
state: 600mL
